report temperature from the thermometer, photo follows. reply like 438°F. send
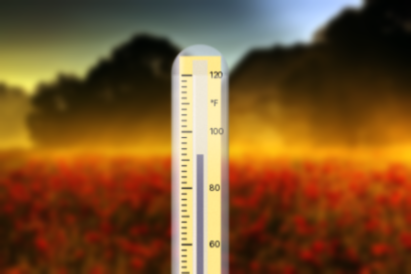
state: 92°F
